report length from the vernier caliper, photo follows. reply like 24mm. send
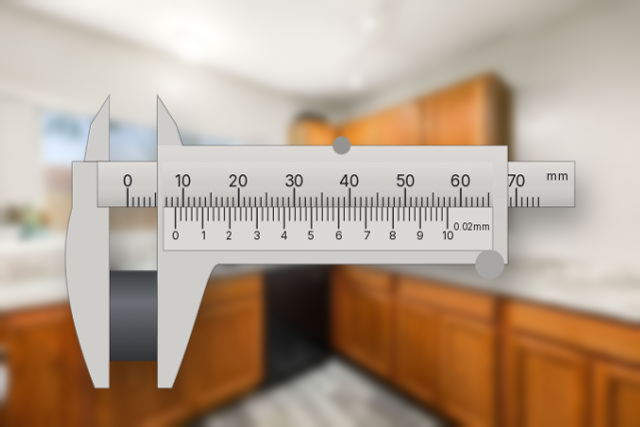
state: 8.6mm
